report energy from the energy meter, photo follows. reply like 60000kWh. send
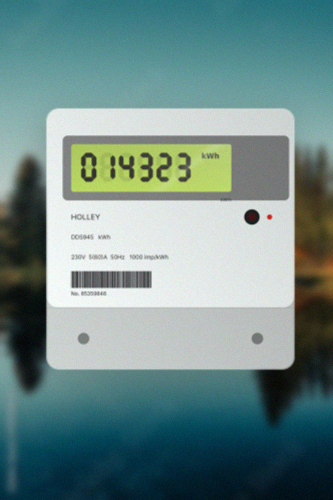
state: 14323kWh
